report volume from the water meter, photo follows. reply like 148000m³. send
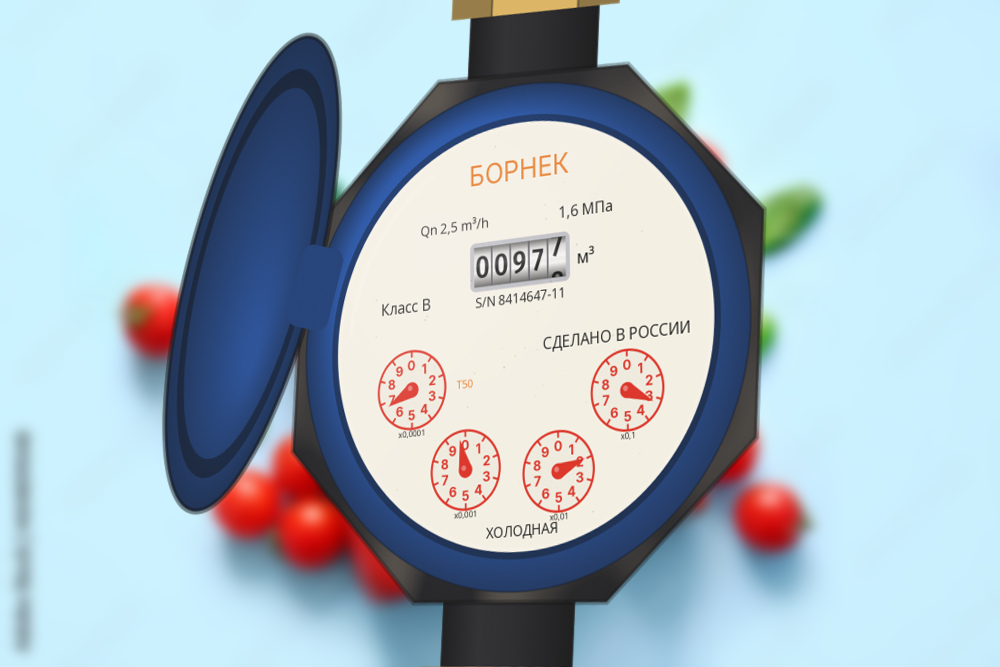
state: 977.3196m³
